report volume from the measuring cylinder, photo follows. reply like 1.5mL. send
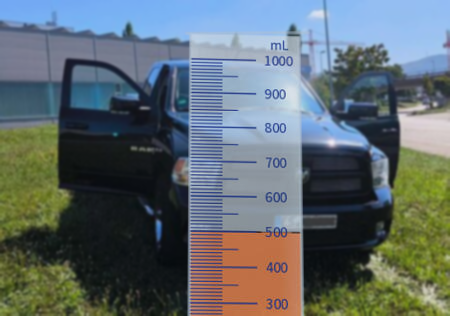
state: 500mL
